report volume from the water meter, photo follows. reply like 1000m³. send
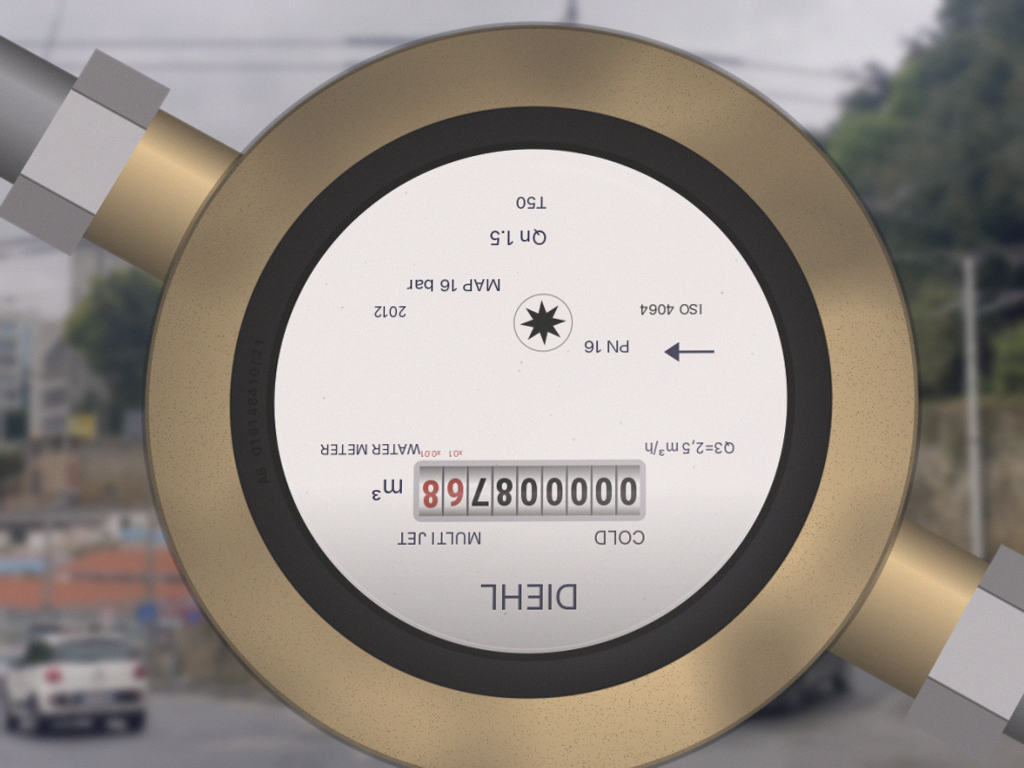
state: 87.68m³
